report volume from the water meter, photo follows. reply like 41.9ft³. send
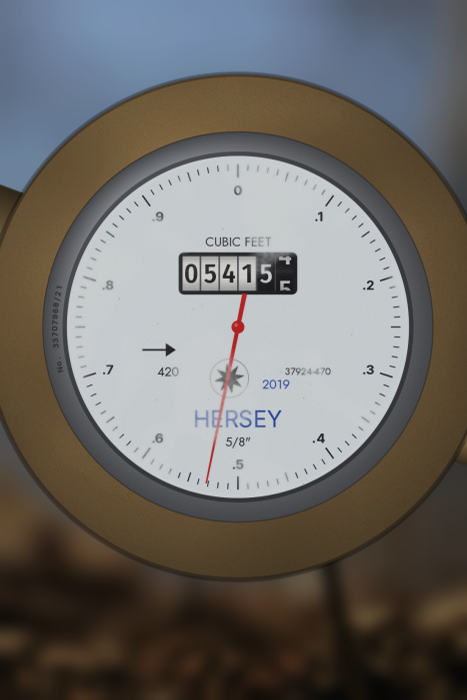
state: 54154.53ft³
